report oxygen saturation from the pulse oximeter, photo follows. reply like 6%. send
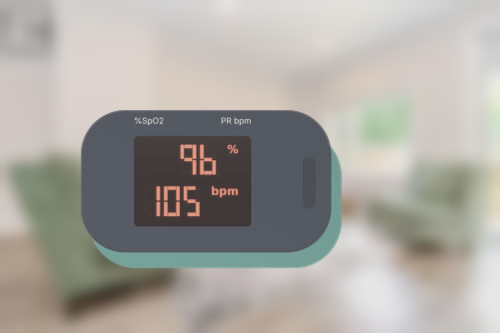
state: 96%
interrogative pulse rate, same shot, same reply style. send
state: 105bpm
